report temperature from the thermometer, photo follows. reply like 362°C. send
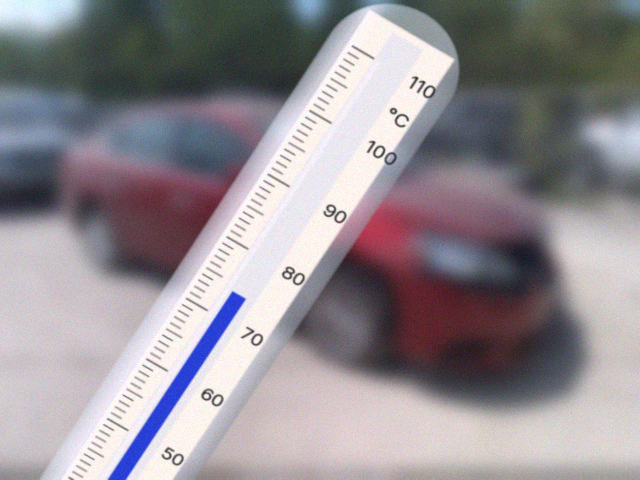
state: 74°C
